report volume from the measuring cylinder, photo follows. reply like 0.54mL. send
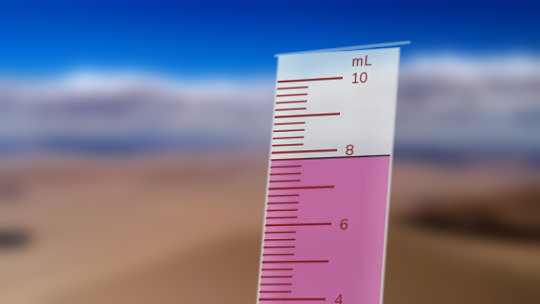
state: 7.8mL
